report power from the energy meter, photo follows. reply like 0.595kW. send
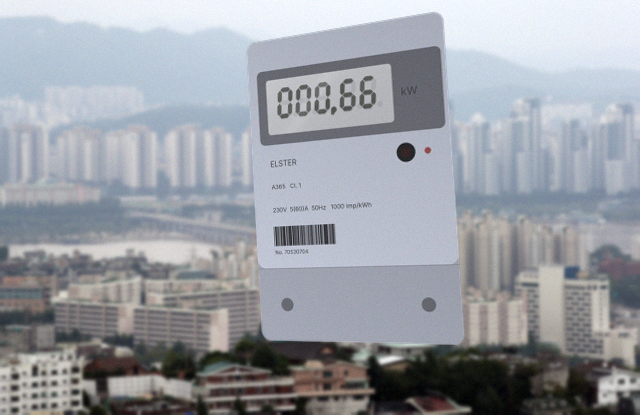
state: 0.66kW
